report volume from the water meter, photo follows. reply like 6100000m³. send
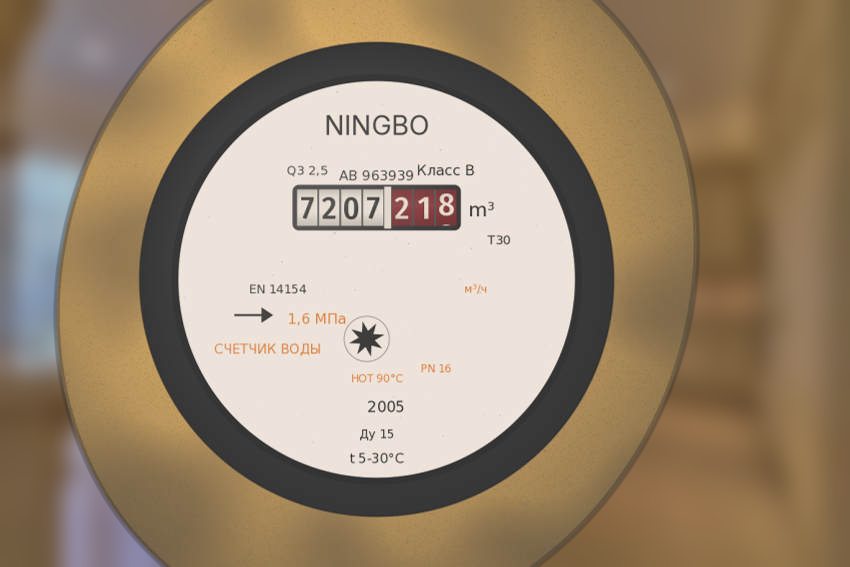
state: 7207.218m³
